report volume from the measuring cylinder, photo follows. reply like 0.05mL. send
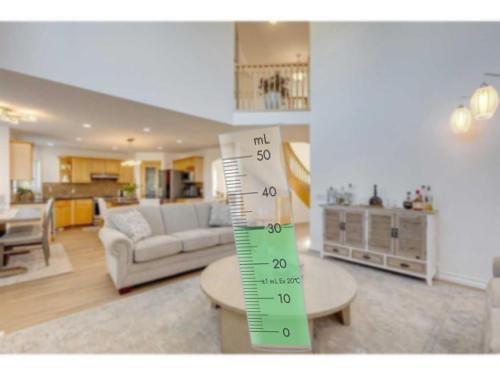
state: 30mL
